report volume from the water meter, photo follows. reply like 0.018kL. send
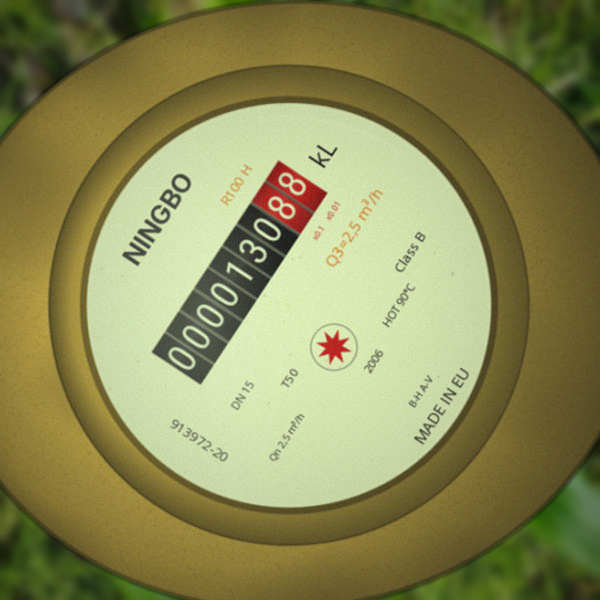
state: 130.88kL
